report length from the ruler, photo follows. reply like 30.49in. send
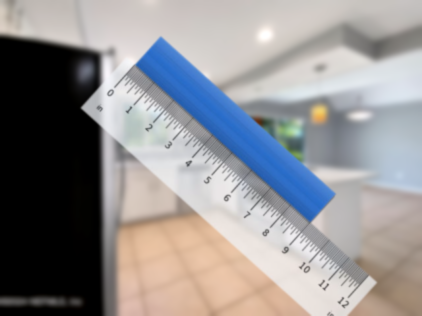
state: 9in
